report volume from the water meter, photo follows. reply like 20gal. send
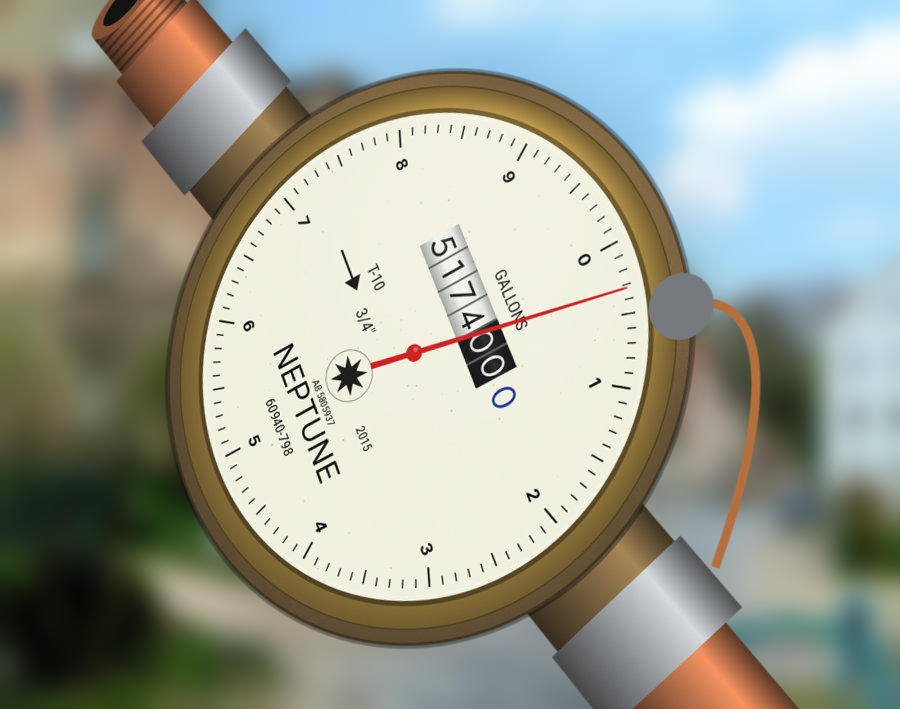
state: 5174000.3gal
